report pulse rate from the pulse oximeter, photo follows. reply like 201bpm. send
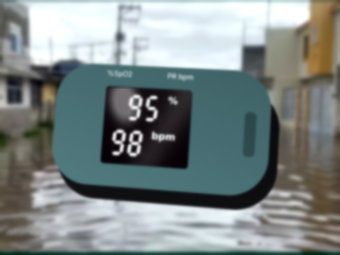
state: 98bpm
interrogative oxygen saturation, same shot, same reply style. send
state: 95%
